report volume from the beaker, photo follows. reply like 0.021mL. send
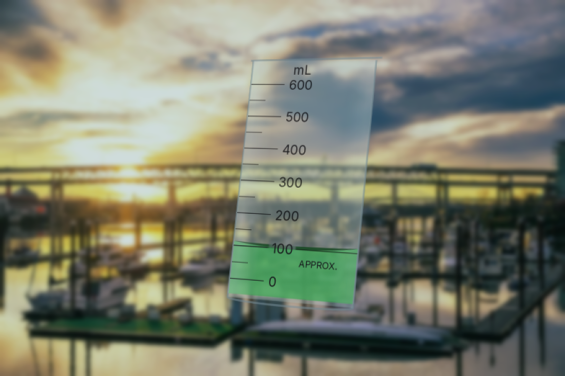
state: 100mL
